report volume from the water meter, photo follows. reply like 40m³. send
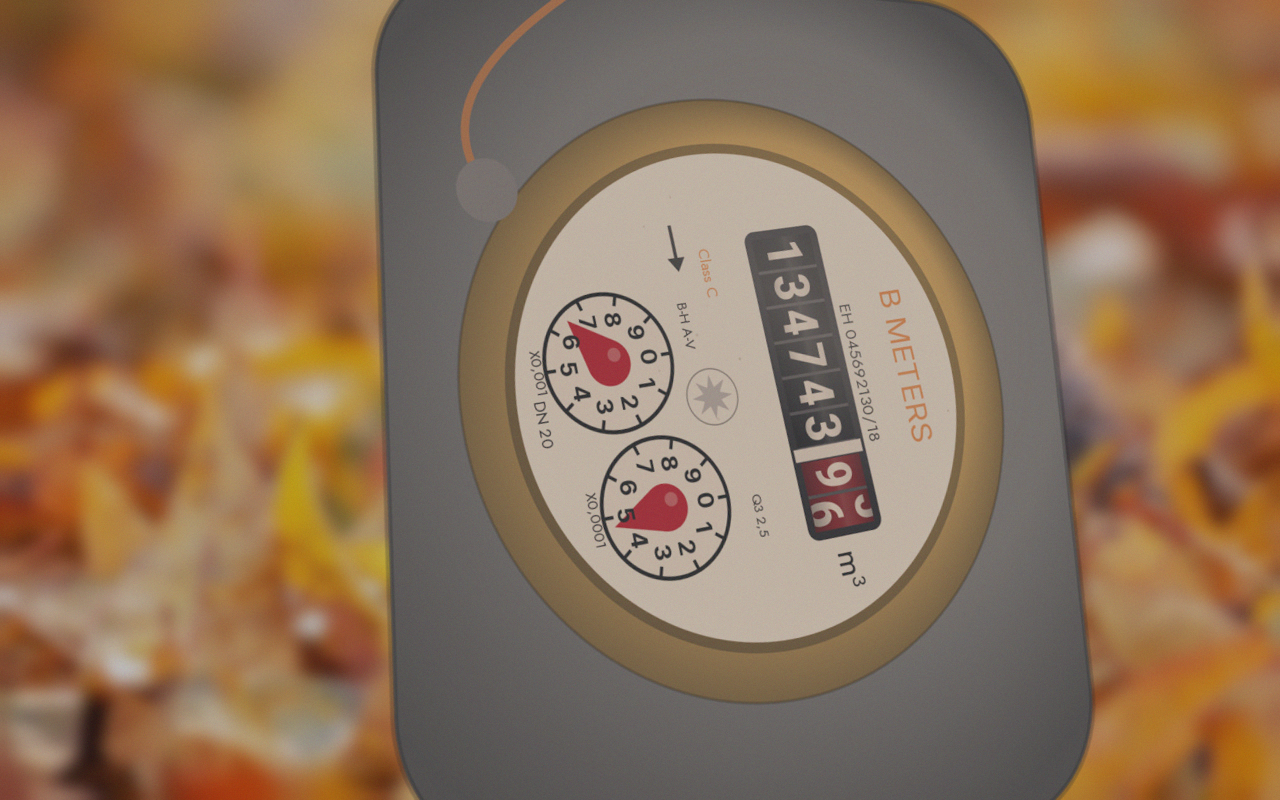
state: 134743.9564m³
